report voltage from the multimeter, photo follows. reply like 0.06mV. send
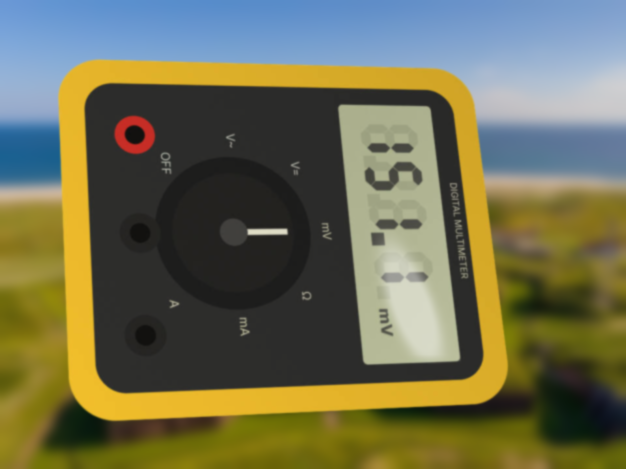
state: 151.1mV
